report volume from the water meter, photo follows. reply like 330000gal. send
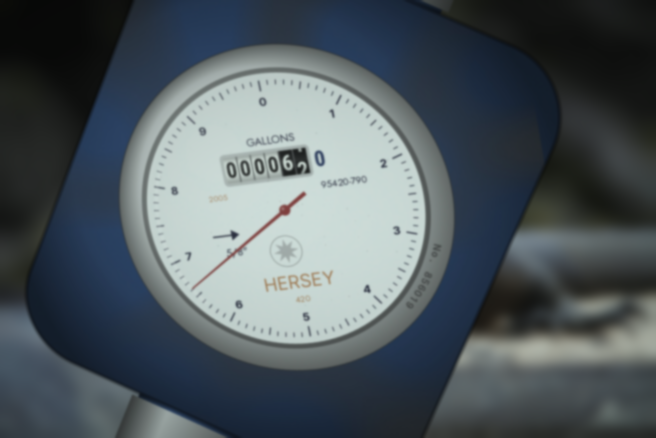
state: 616.6gal
